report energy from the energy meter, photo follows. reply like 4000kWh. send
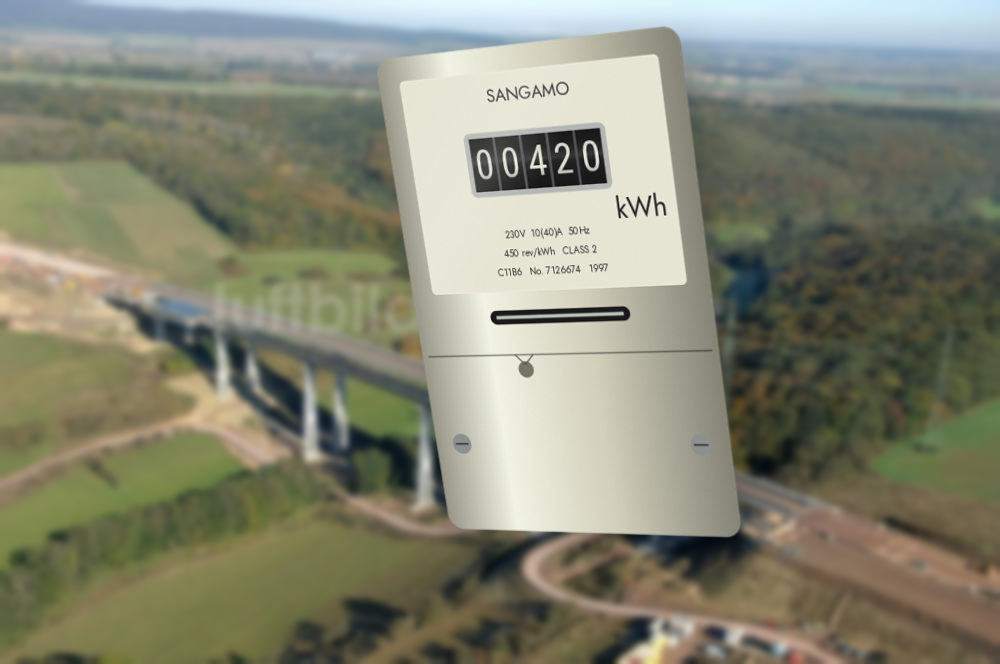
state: 420kWh
